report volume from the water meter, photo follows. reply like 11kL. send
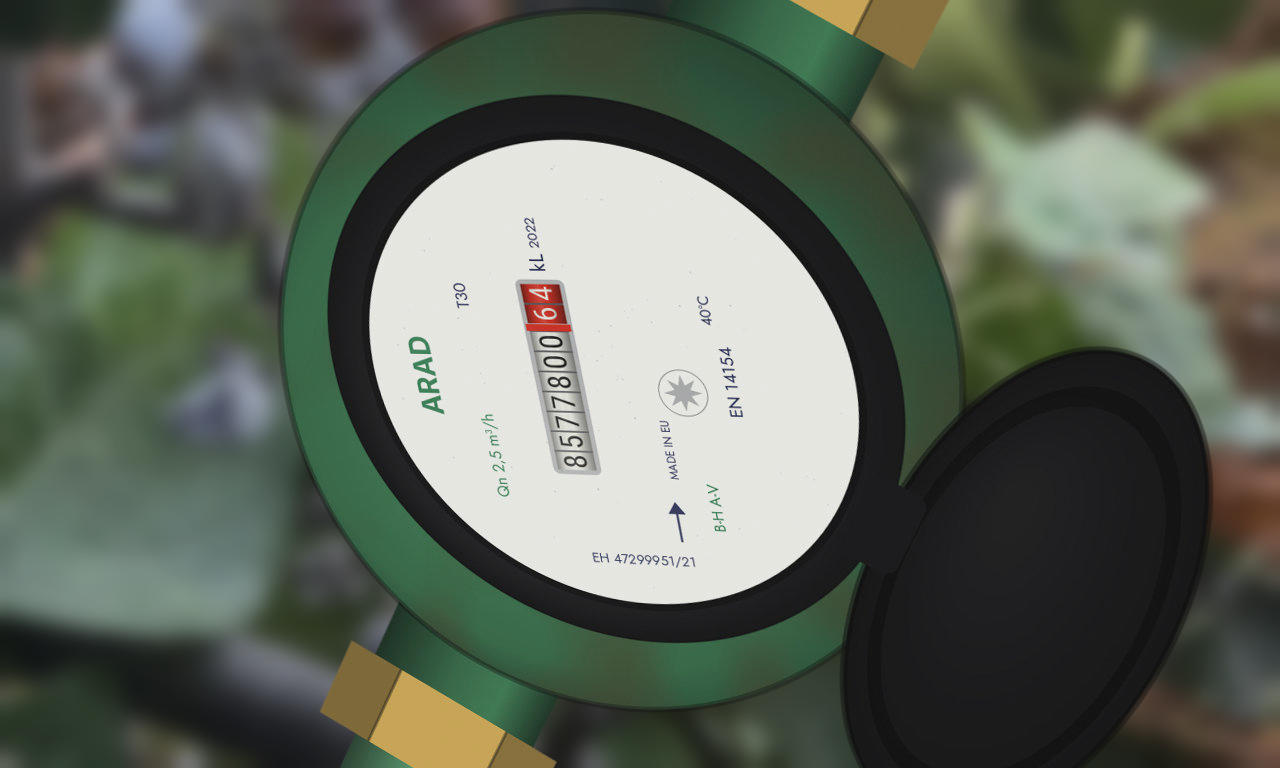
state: 8577800.64kL
